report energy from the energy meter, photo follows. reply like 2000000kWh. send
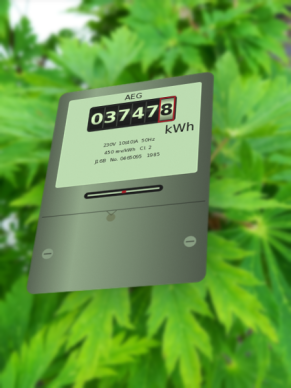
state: 3747.8kWh
